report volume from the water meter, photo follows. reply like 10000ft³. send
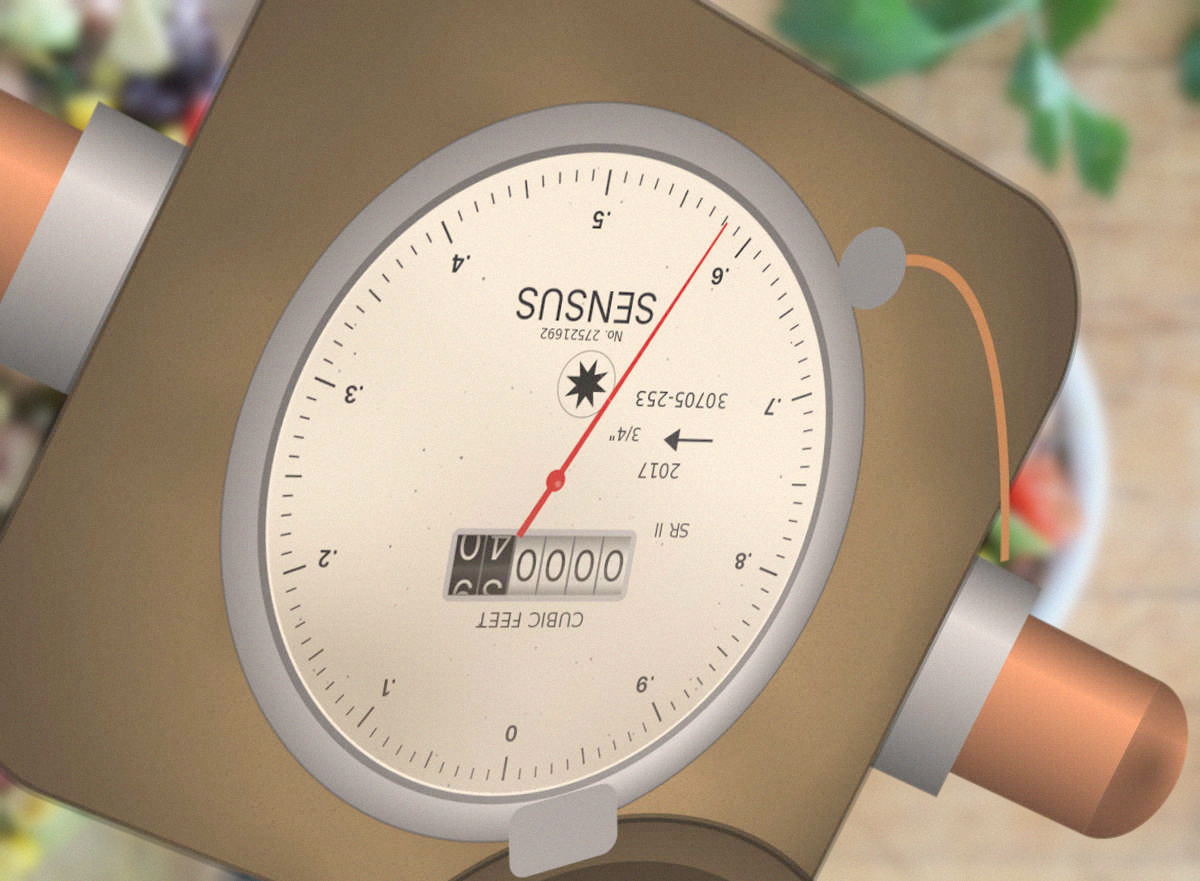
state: 39.58ft³
